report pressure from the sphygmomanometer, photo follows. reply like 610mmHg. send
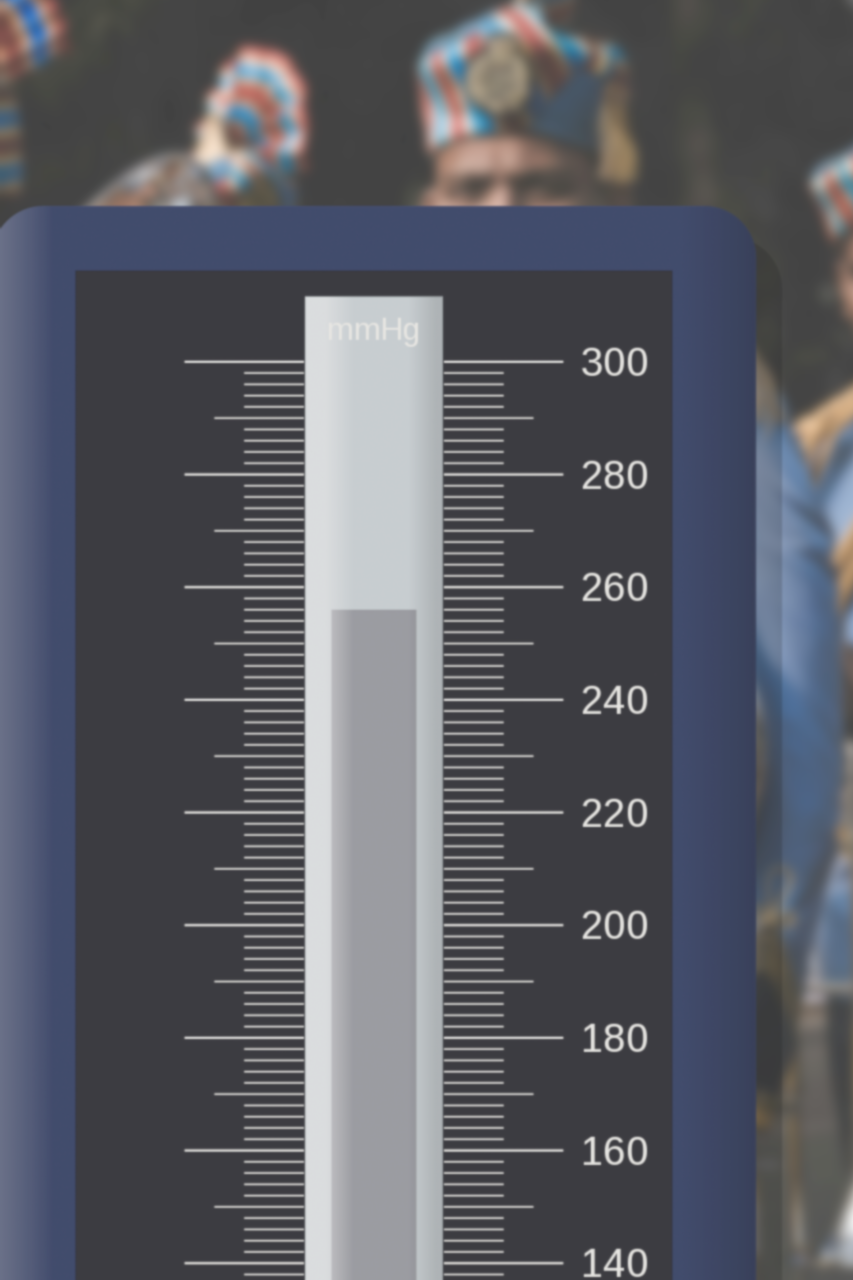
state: 256mmHg
